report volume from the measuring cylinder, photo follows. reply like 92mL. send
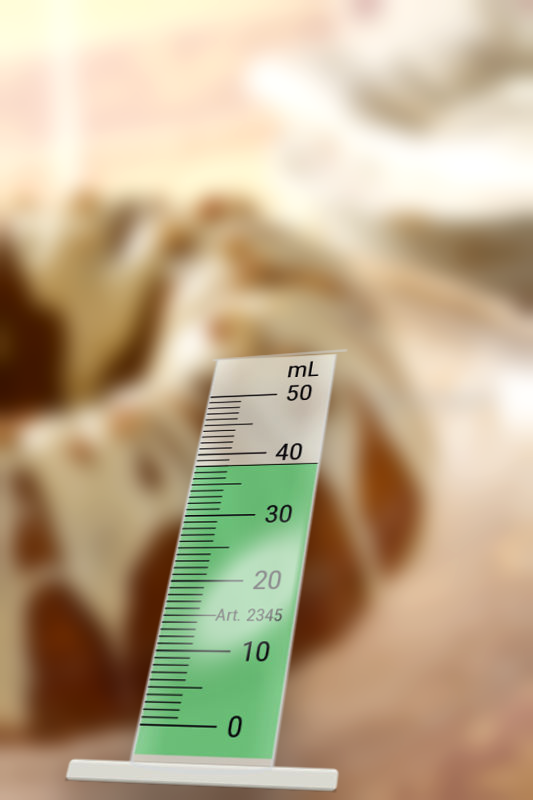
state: 38mL
